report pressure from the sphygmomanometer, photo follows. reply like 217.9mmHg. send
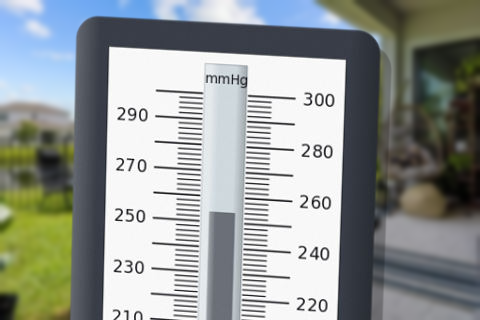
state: 254mmHg
